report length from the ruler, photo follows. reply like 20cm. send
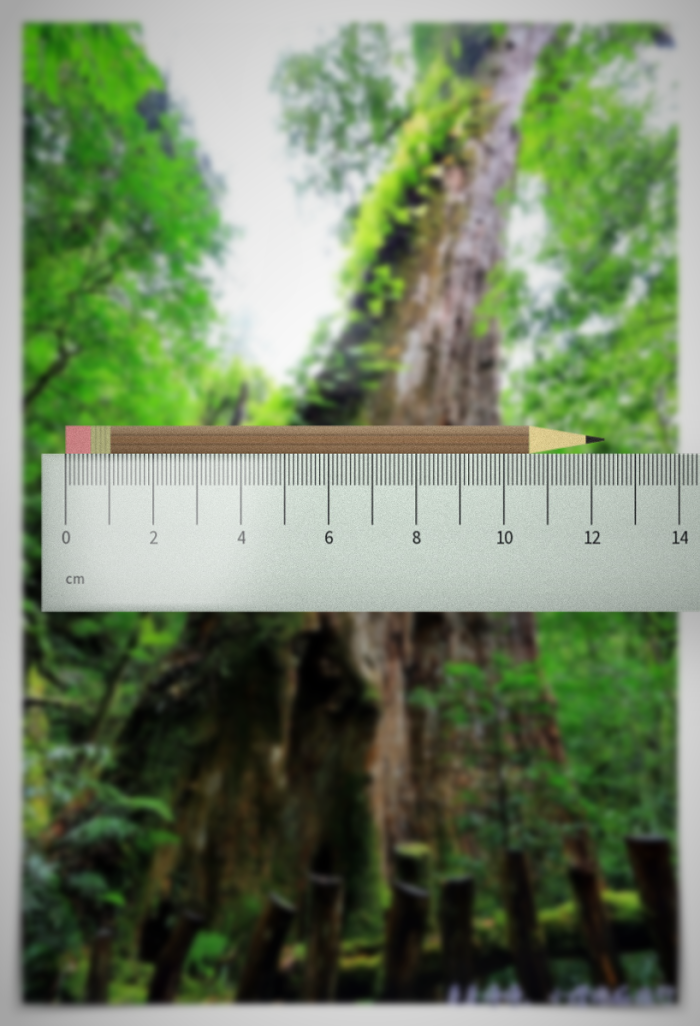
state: 12.3cm
